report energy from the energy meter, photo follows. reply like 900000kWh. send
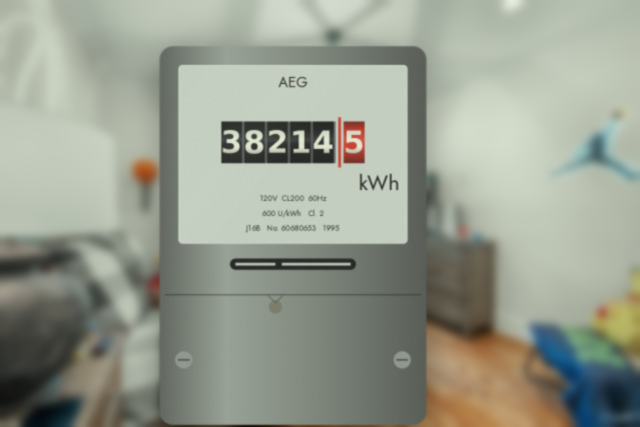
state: 38214.5kWh
